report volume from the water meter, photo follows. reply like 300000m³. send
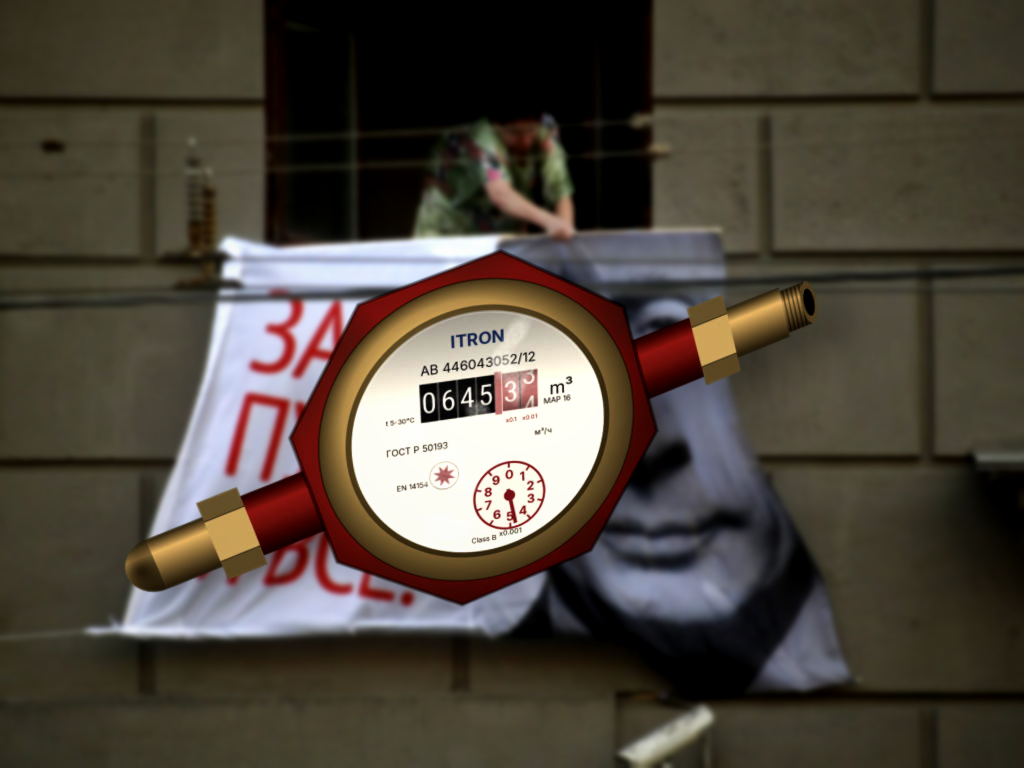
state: 645.334m³
